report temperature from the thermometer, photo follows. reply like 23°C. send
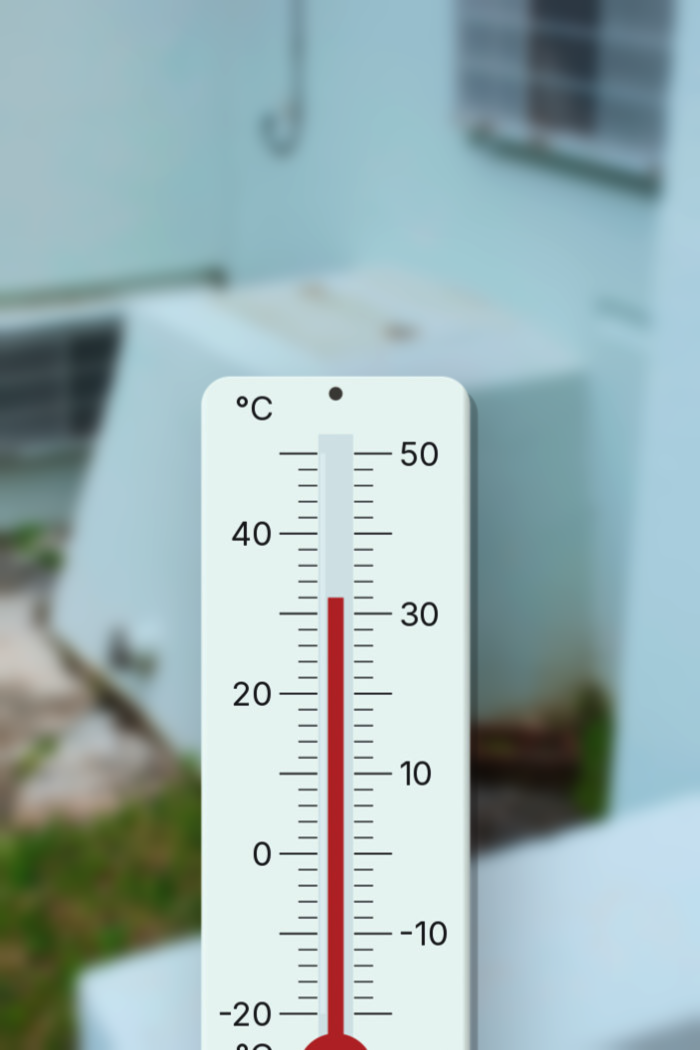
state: 32°C
